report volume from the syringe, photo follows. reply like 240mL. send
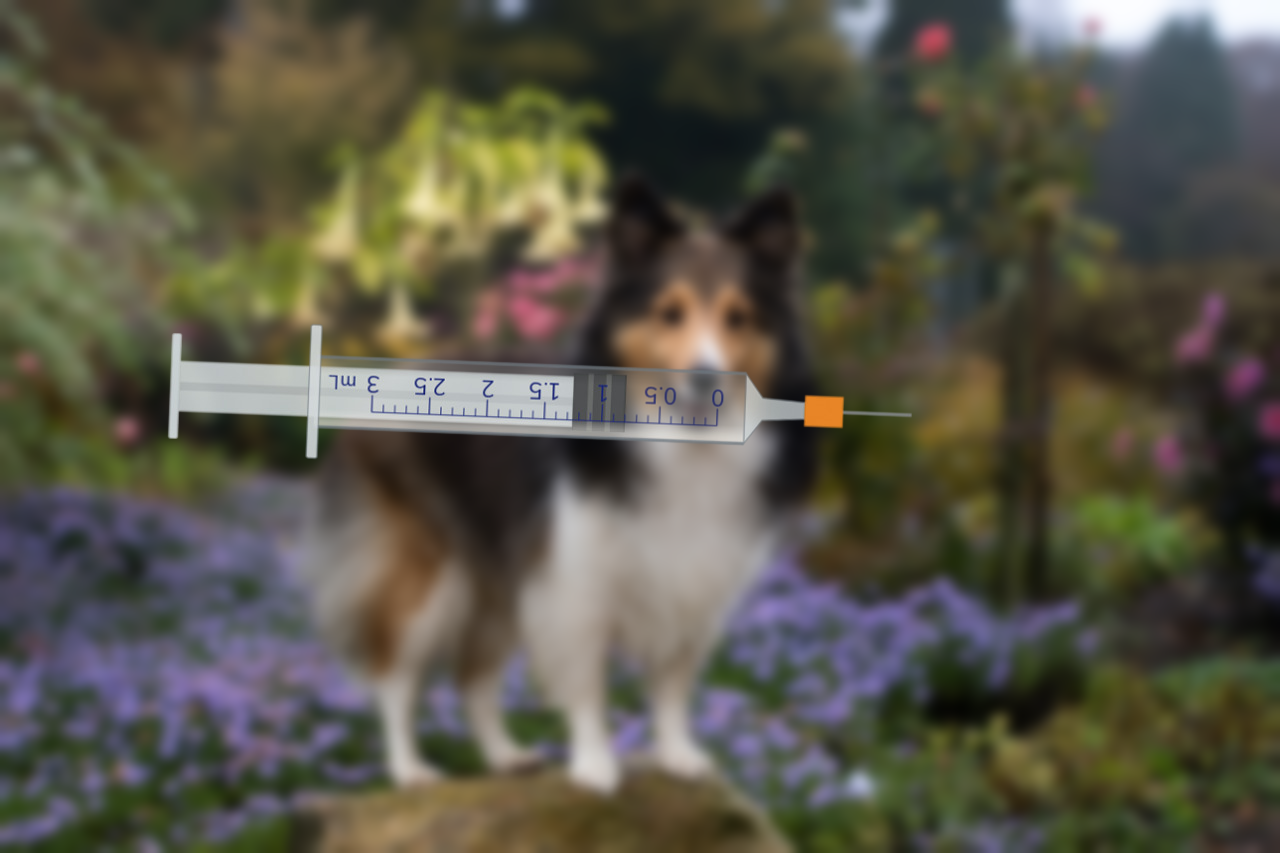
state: 0.8mL
